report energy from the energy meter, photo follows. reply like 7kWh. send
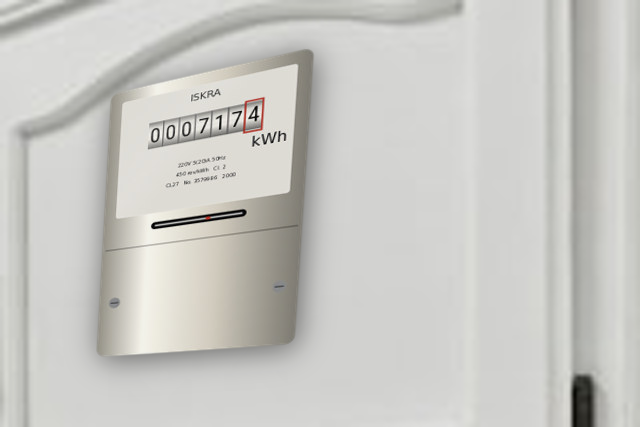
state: 717.4kWh
